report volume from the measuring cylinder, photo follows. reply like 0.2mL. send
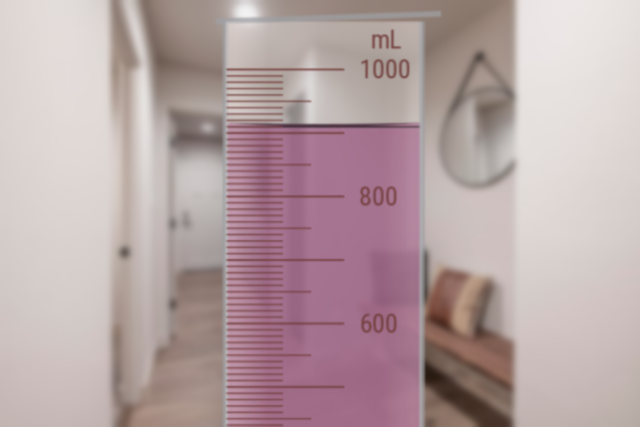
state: 910mL
